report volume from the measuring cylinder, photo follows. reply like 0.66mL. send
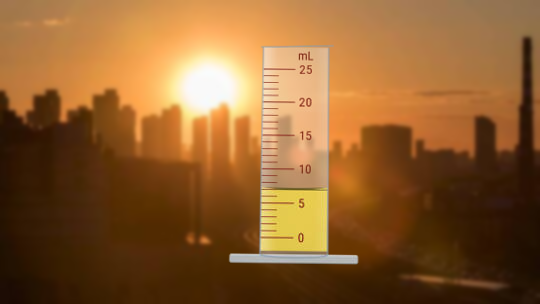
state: 7mL
